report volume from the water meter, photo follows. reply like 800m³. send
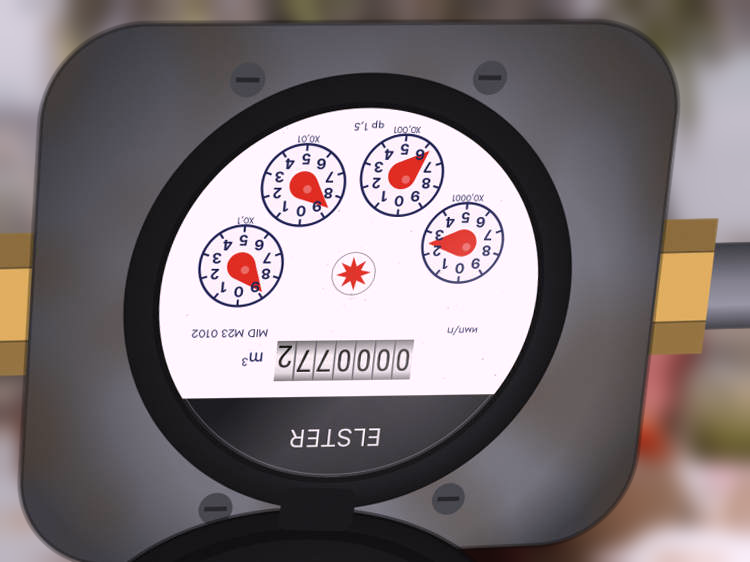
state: 771.8862m³
